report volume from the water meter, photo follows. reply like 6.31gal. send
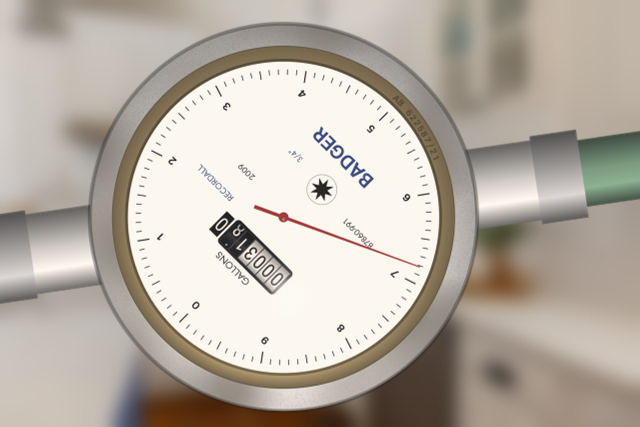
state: 3176.8gal
